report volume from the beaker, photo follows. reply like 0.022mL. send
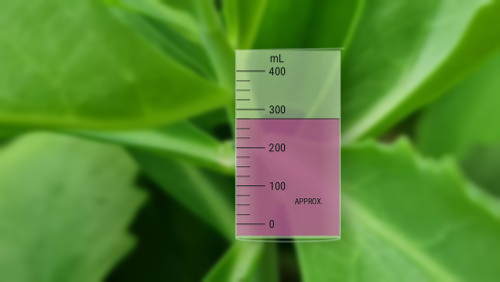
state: 275mL
